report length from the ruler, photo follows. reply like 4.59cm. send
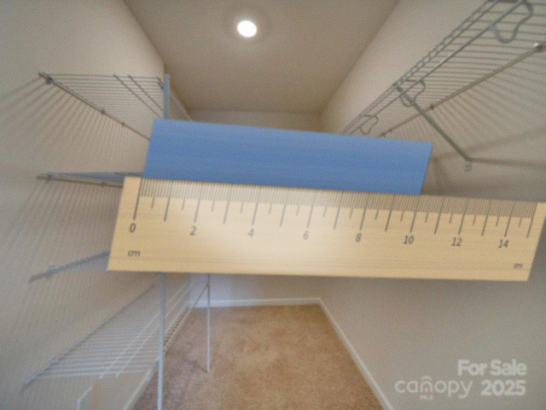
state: 10cm
